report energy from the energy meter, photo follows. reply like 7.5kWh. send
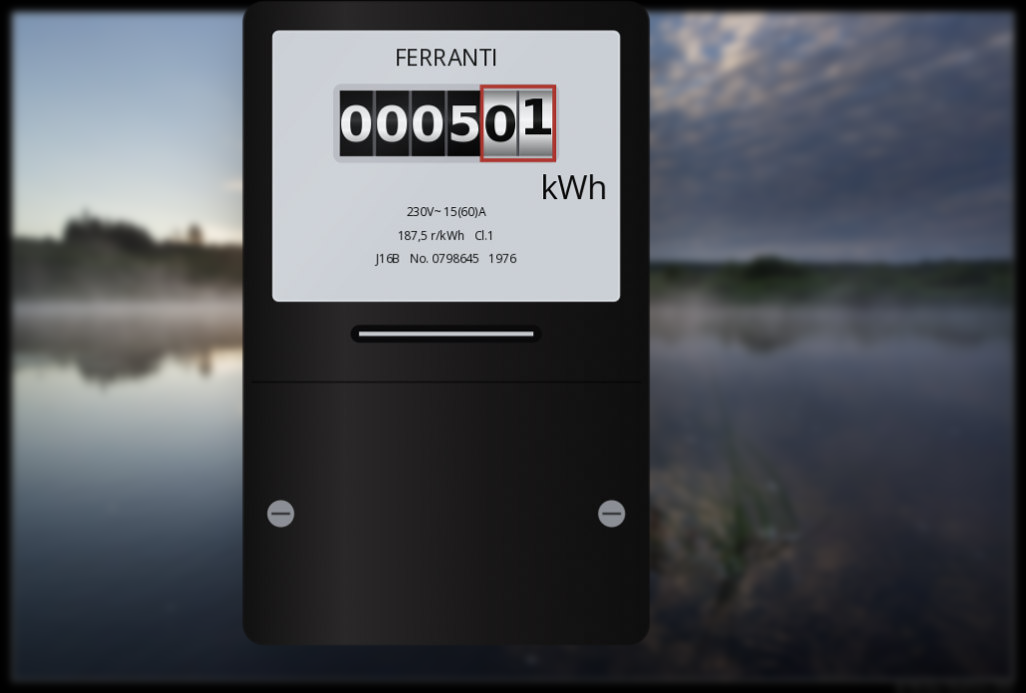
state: 5.01kWh
